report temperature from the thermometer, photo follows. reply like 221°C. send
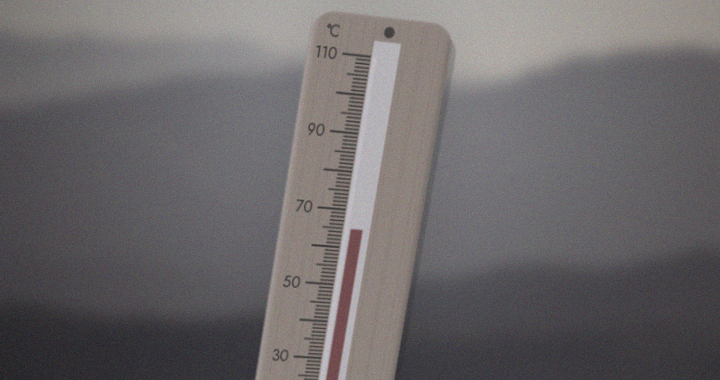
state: 65°C
